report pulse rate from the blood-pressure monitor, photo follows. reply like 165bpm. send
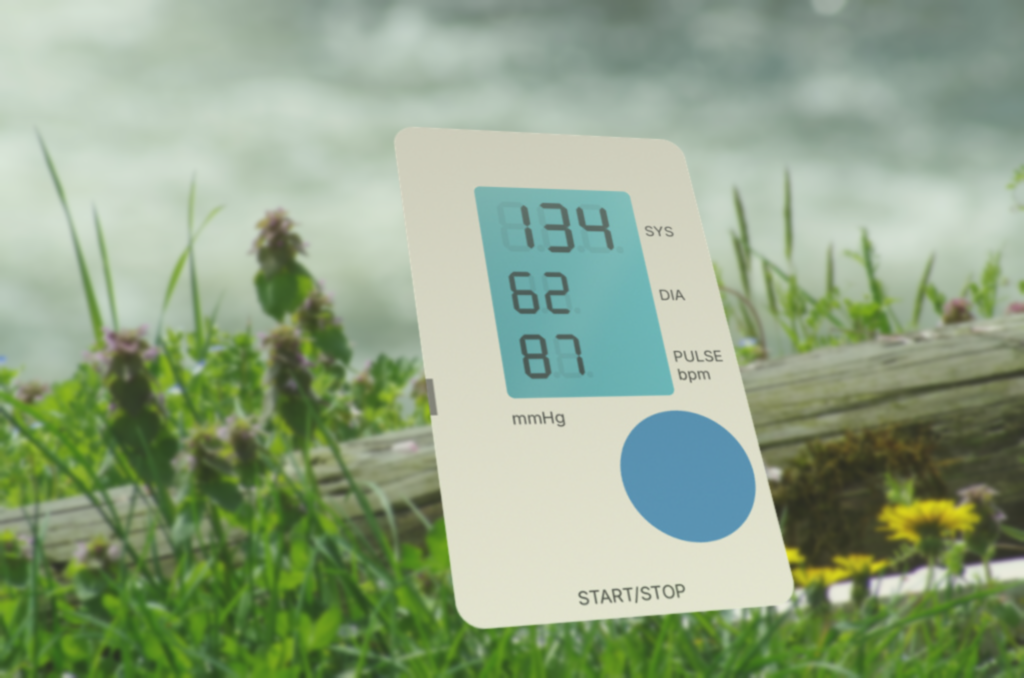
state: 87bpm
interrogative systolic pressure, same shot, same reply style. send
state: 134mmHg
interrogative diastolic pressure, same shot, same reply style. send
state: 62mmHg
